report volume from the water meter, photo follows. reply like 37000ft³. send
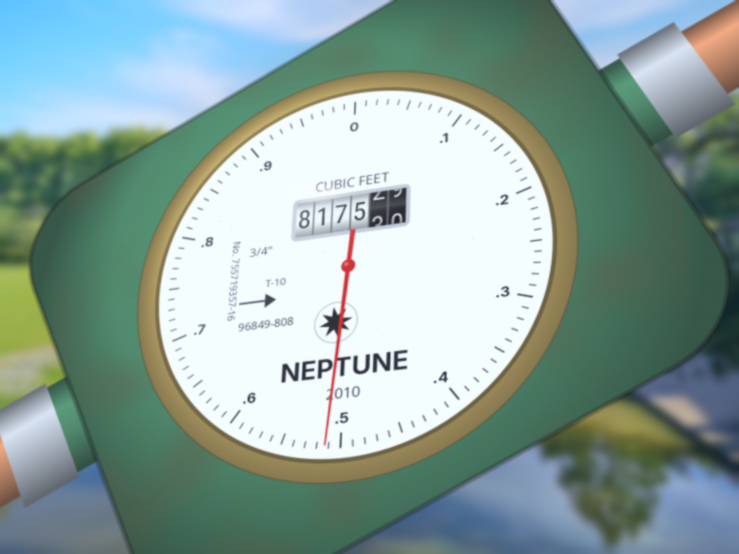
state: 817529.51ft³
